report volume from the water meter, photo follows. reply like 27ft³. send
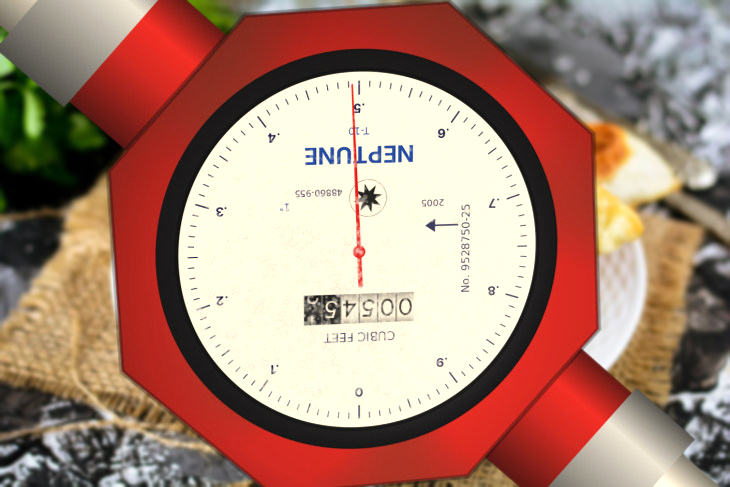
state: 5451.49ft³
